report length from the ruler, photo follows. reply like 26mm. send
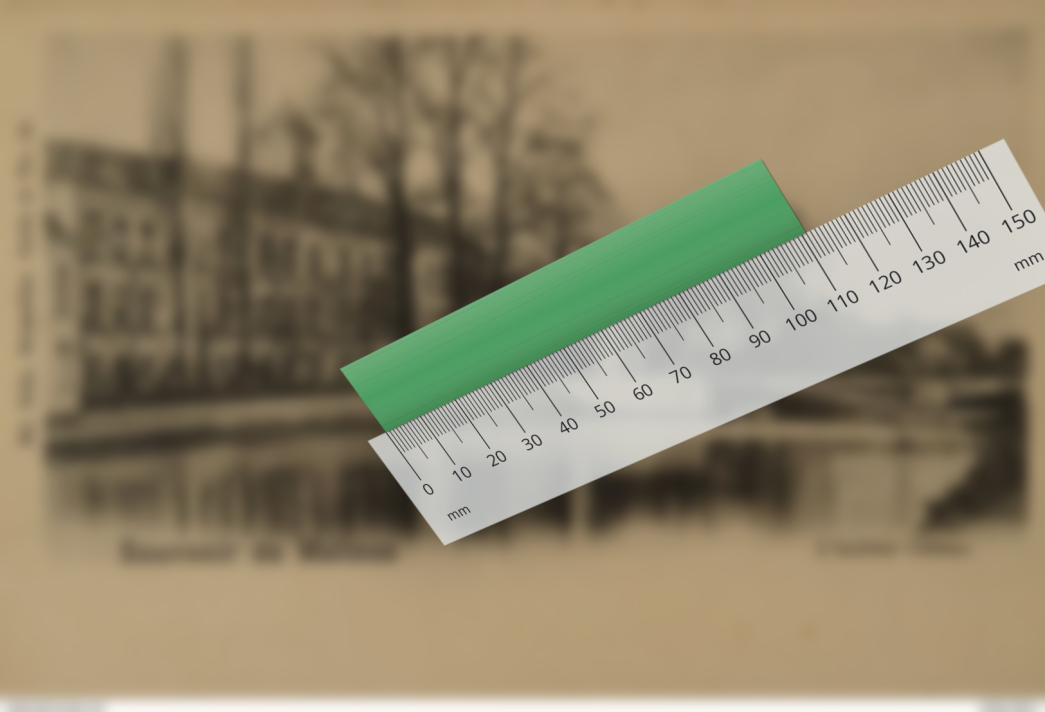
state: 111mm
